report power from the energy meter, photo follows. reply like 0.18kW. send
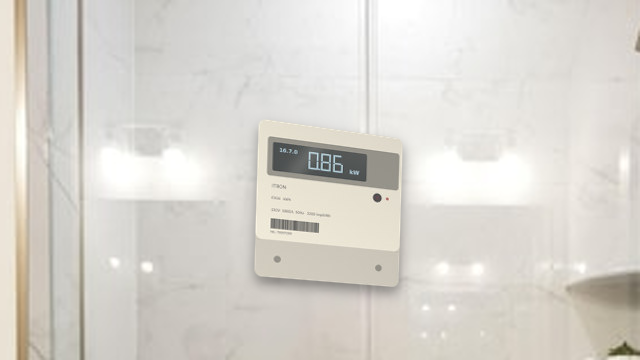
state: 0.86kW
